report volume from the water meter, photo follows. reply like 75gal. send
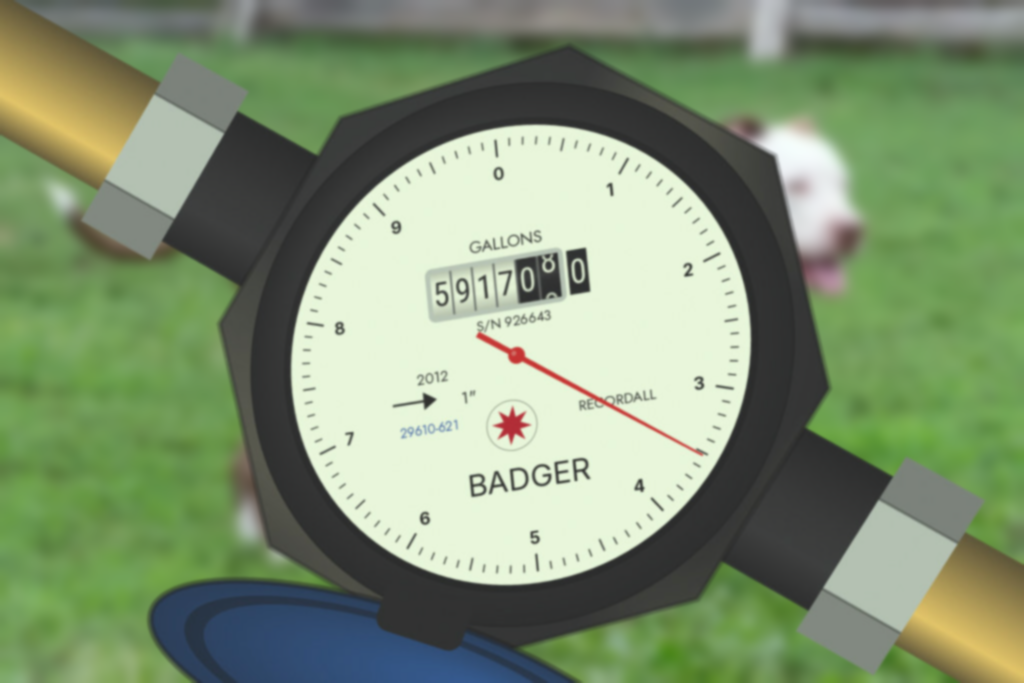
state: 5917083.5gal
